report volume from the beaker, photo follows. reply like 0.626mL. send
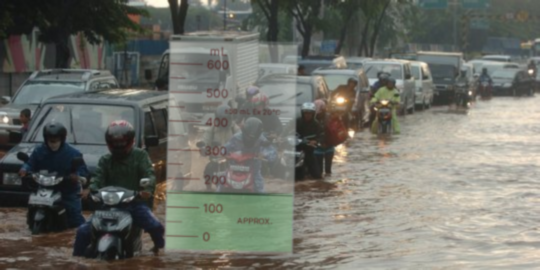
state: 150mL
